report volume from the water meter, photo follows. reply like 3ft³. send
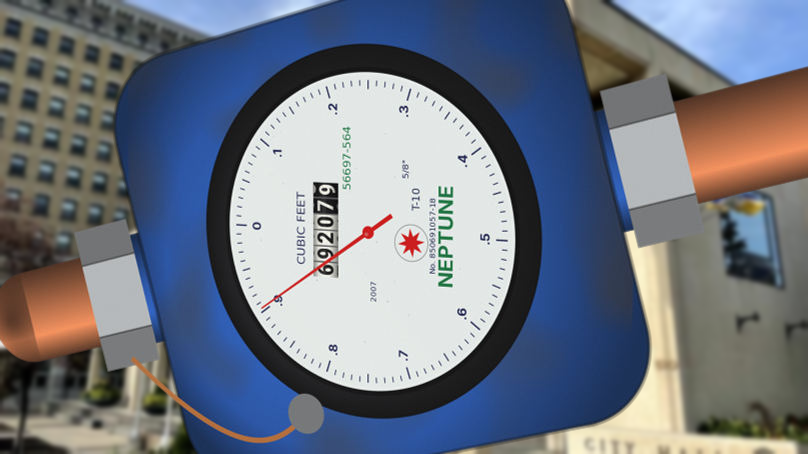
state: 692078.90ft³
